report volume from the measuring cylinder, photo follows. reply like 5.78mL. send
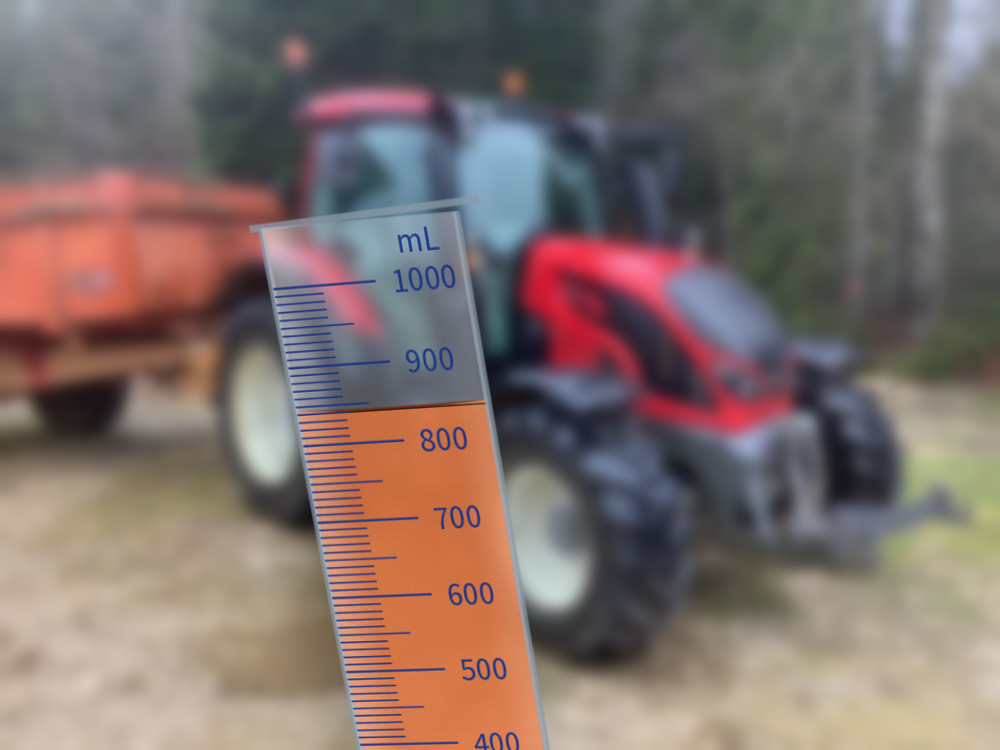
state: 840mL
